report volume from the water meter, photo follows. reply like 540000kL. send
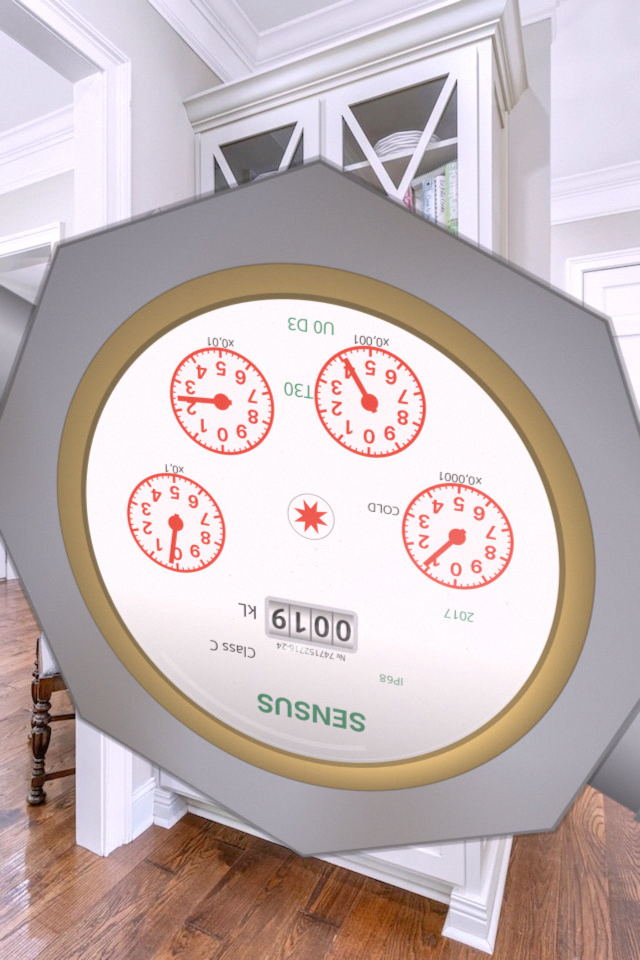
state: 19.0241kL
